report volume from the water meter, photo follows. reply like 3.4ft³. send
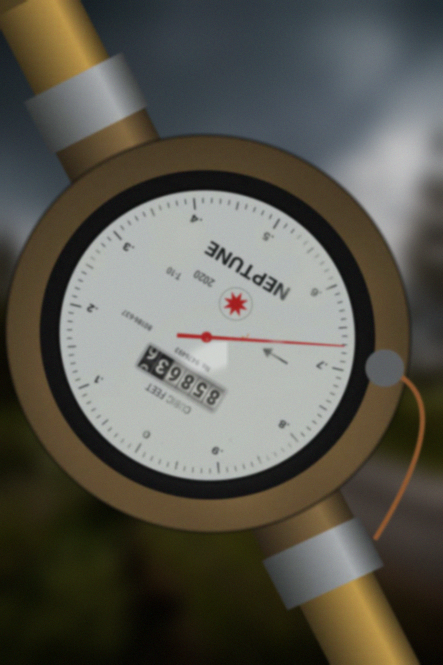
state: 858635.67ft³
